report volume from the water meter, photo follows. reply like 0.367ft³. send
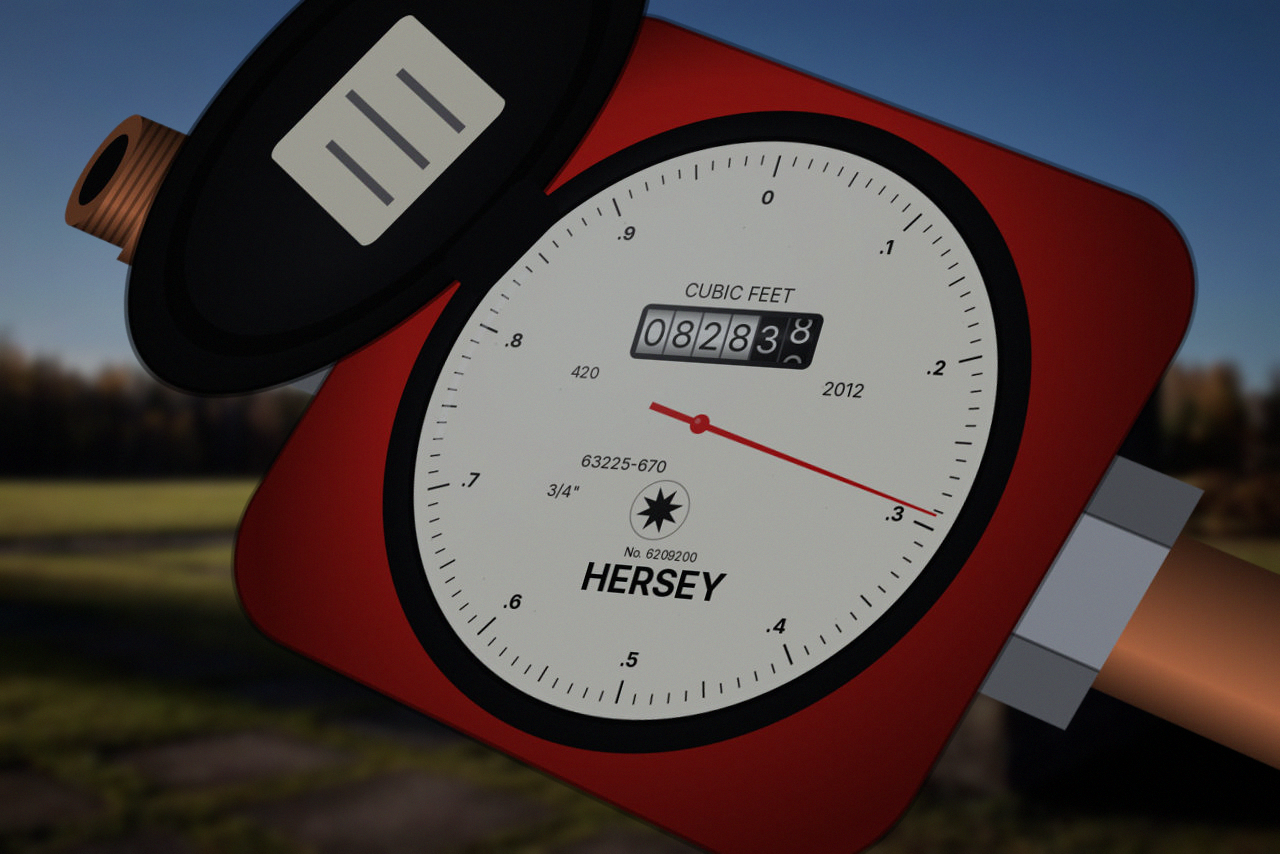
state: 82838.29ft³
